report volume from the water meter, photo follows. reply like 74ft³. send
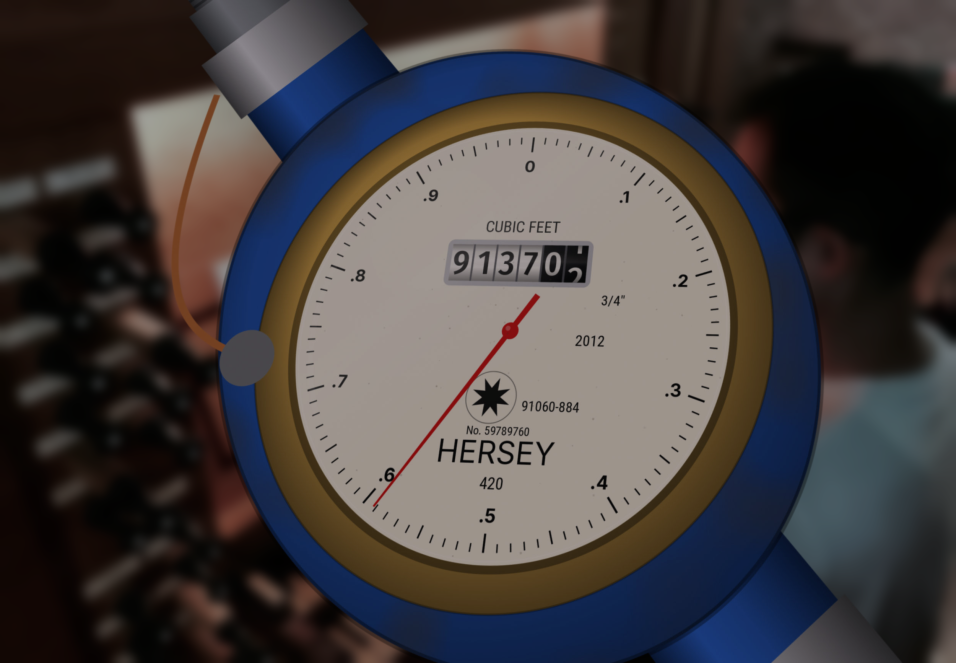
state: 913701.59ft³
